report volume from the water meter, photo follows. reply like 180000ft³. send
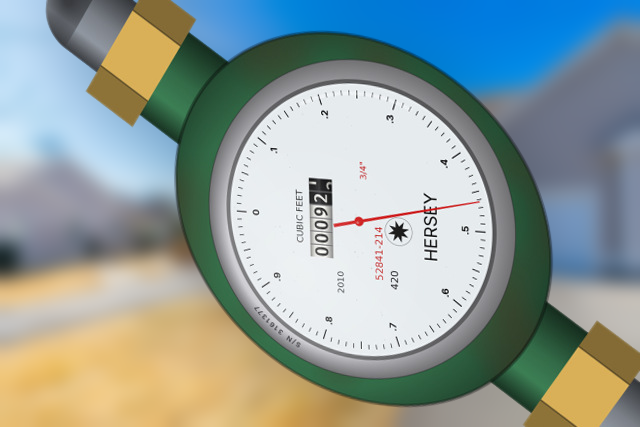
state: 921.46ft³
